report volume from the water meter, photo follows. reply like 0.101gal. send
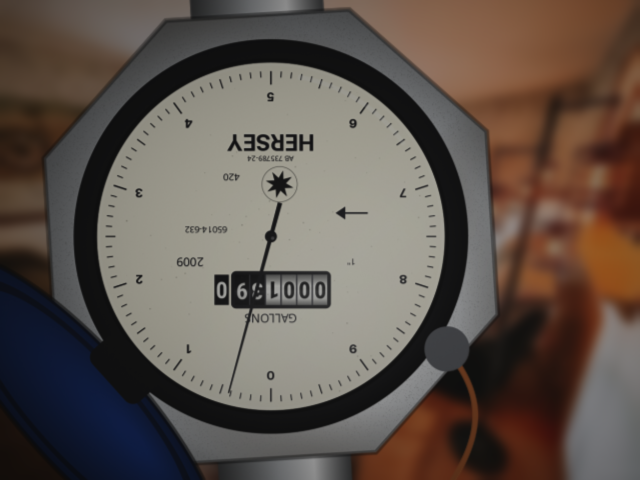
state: 1390.4gal
